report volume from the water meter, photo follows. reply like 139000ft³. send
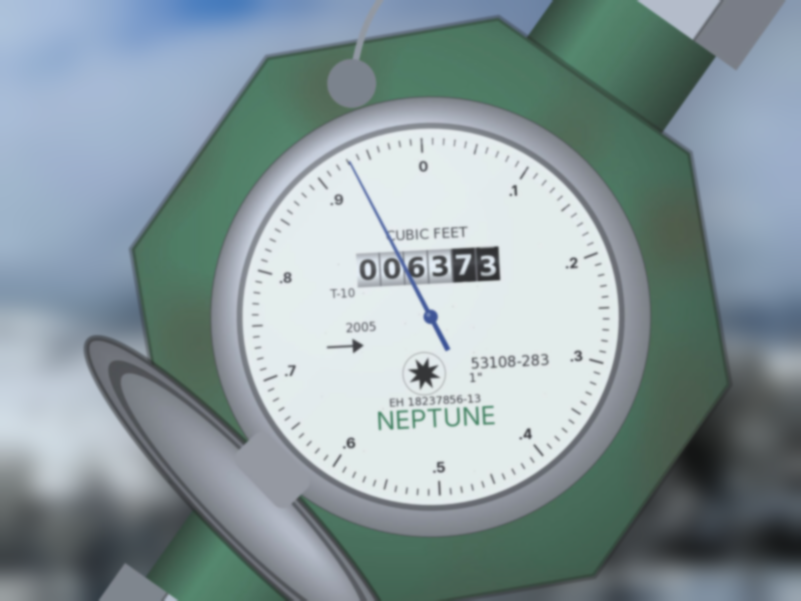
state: 6372.93ft³
